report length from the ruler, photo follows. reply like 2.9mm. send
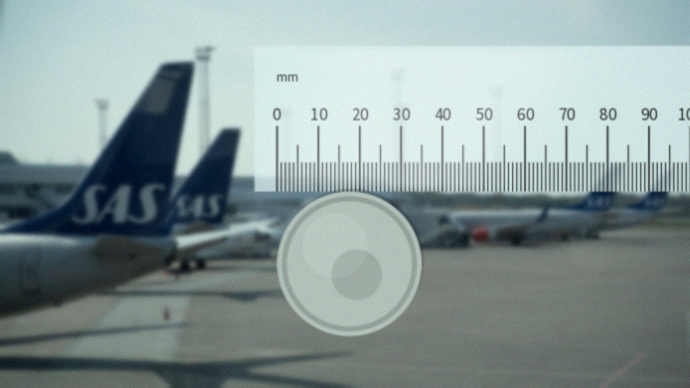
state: 35mm
